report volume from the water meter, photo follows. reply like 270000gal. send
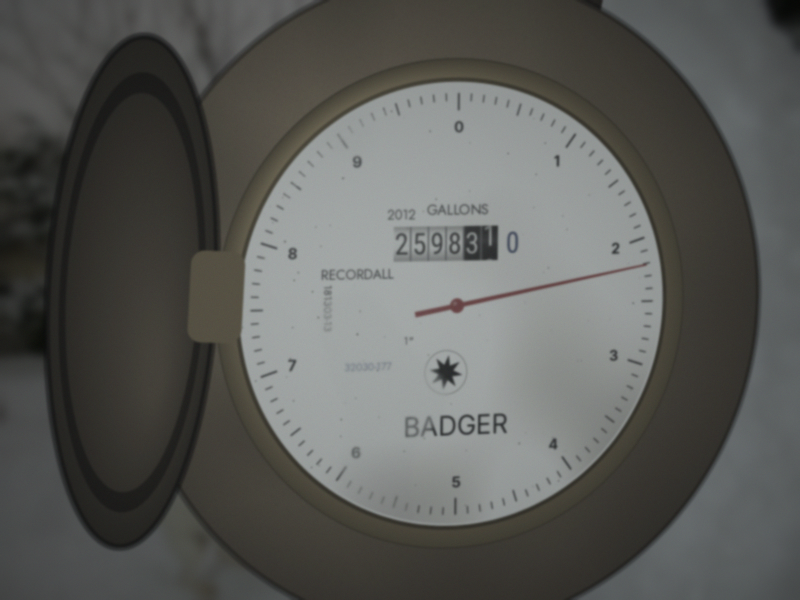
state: 2598312.2gal
